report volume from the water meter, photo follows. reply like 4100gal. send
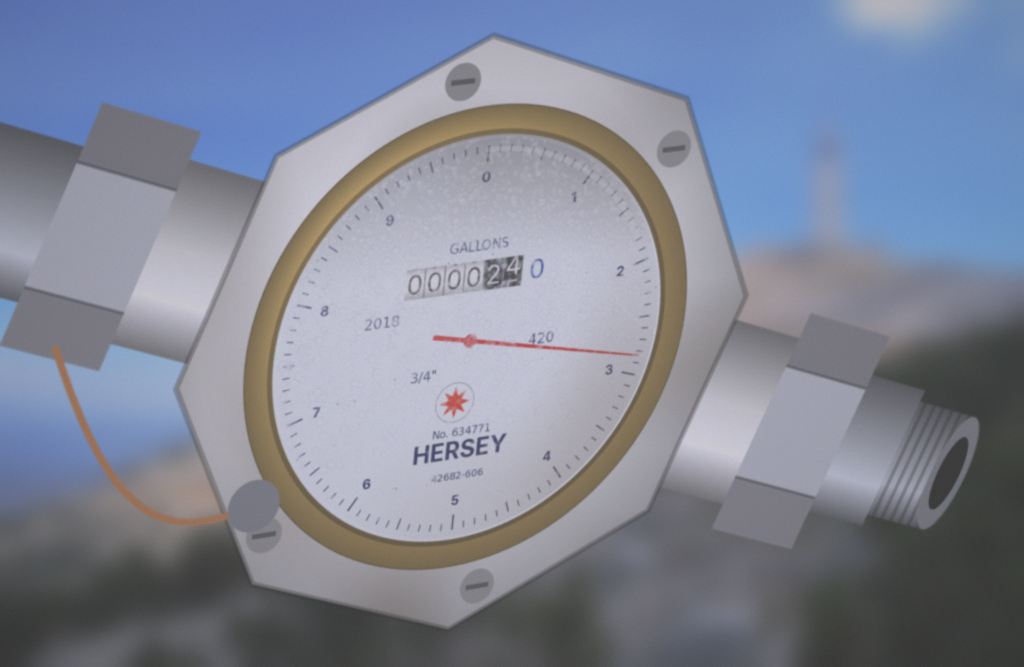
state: 242.8gal
